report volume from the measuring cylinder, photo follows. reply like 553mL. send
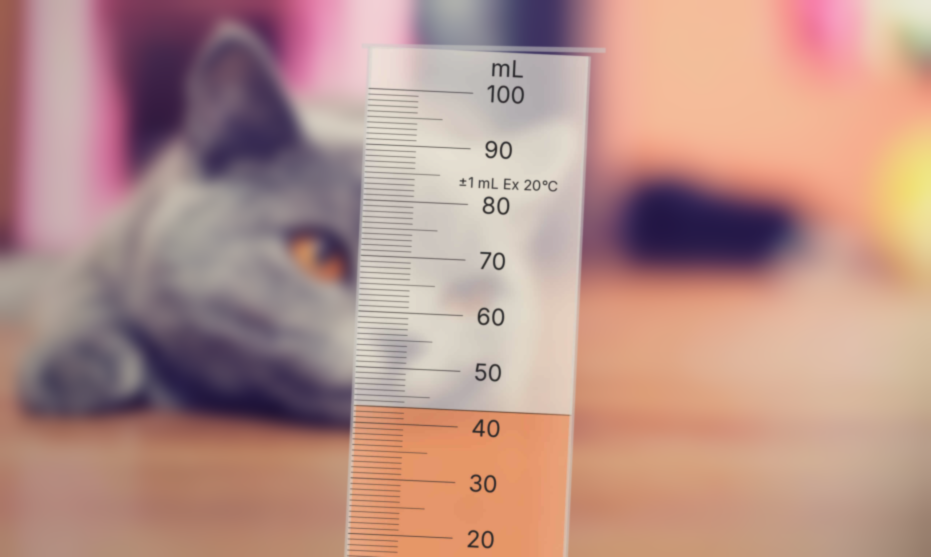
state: 43mL
